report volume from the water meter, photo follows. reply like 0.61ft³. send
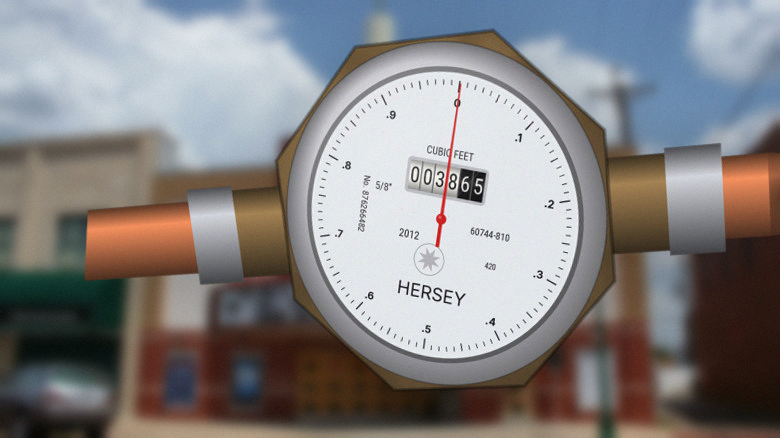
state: 3865.00ft³
